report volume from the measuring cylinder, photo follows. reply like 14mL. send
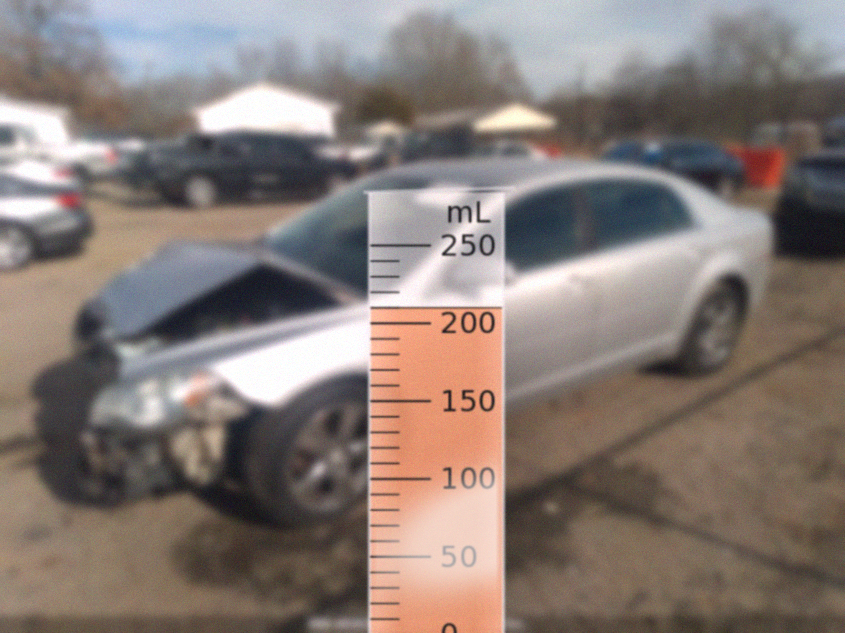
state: 210mL
